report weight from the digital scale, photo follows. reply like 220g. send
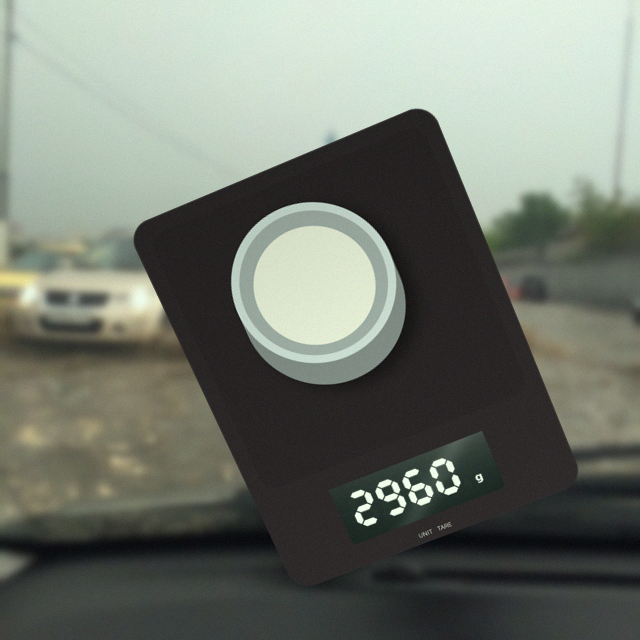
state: 2960g
